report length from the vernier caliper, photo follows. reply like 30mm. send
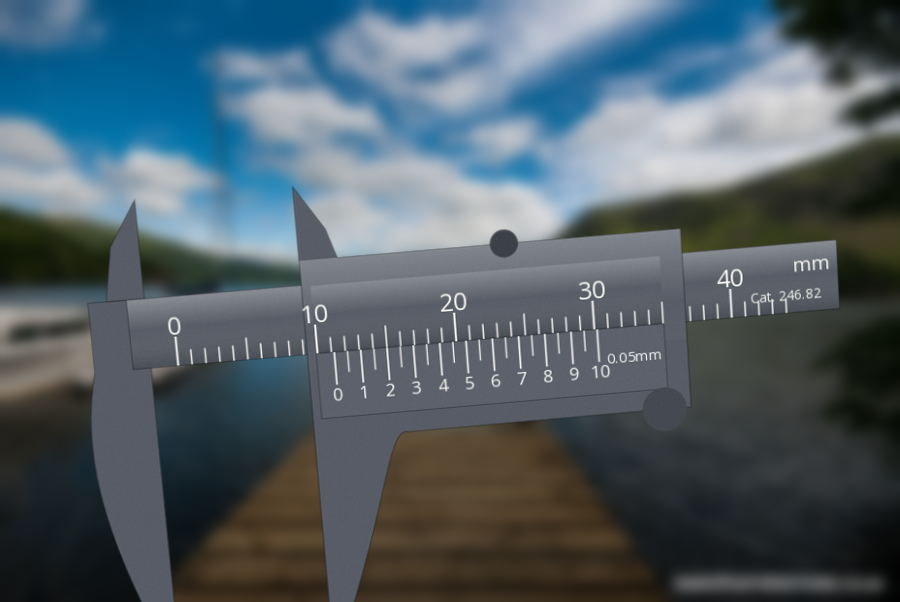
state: 11.2mm
